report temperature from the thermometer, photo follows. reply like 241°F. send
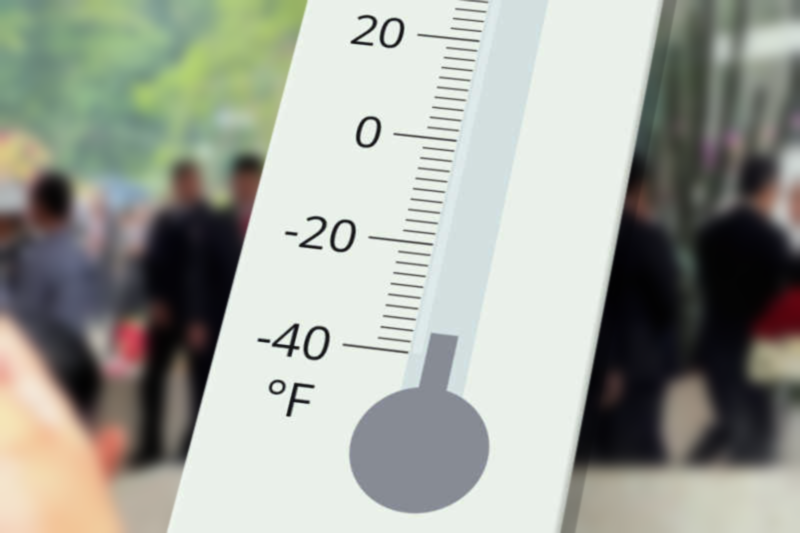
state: -36°F
